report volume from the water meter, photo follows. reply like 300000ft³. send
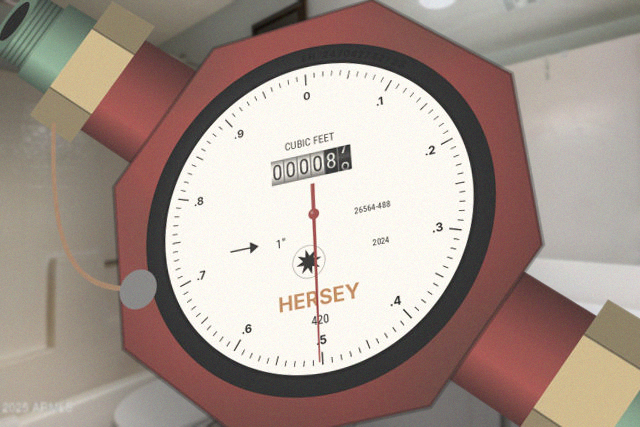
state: 87.50ft³
